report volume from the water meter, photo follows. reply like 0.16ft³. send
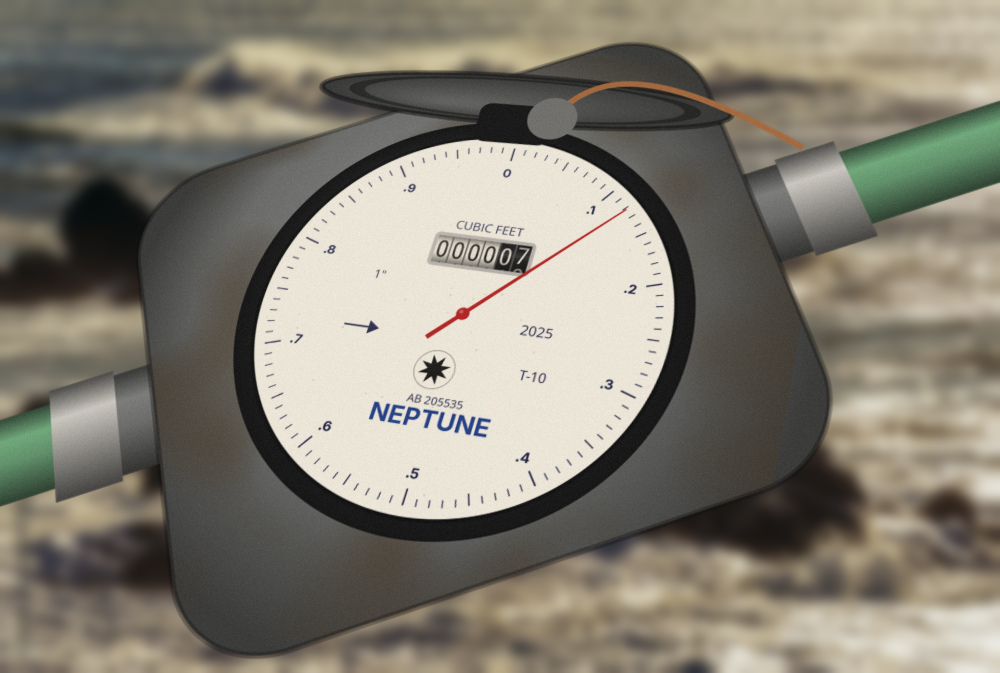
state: 7.12ft³
